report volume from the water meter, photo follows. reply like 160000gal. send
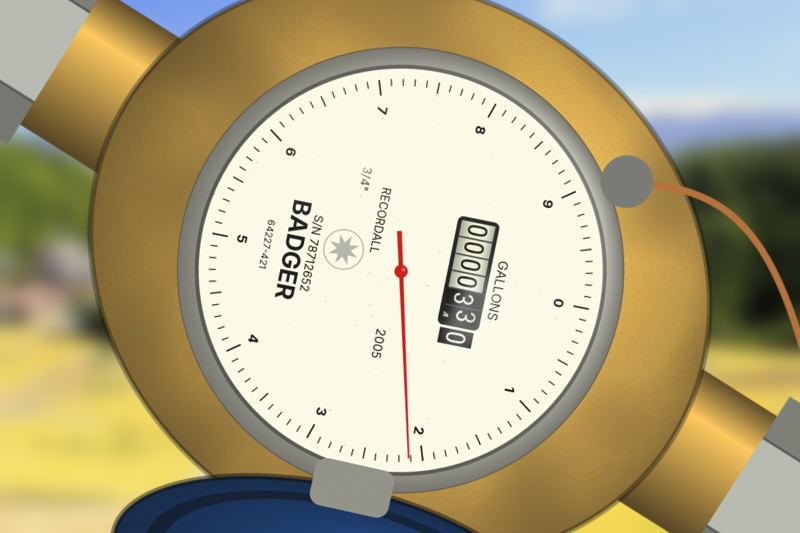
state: 332.1gal
